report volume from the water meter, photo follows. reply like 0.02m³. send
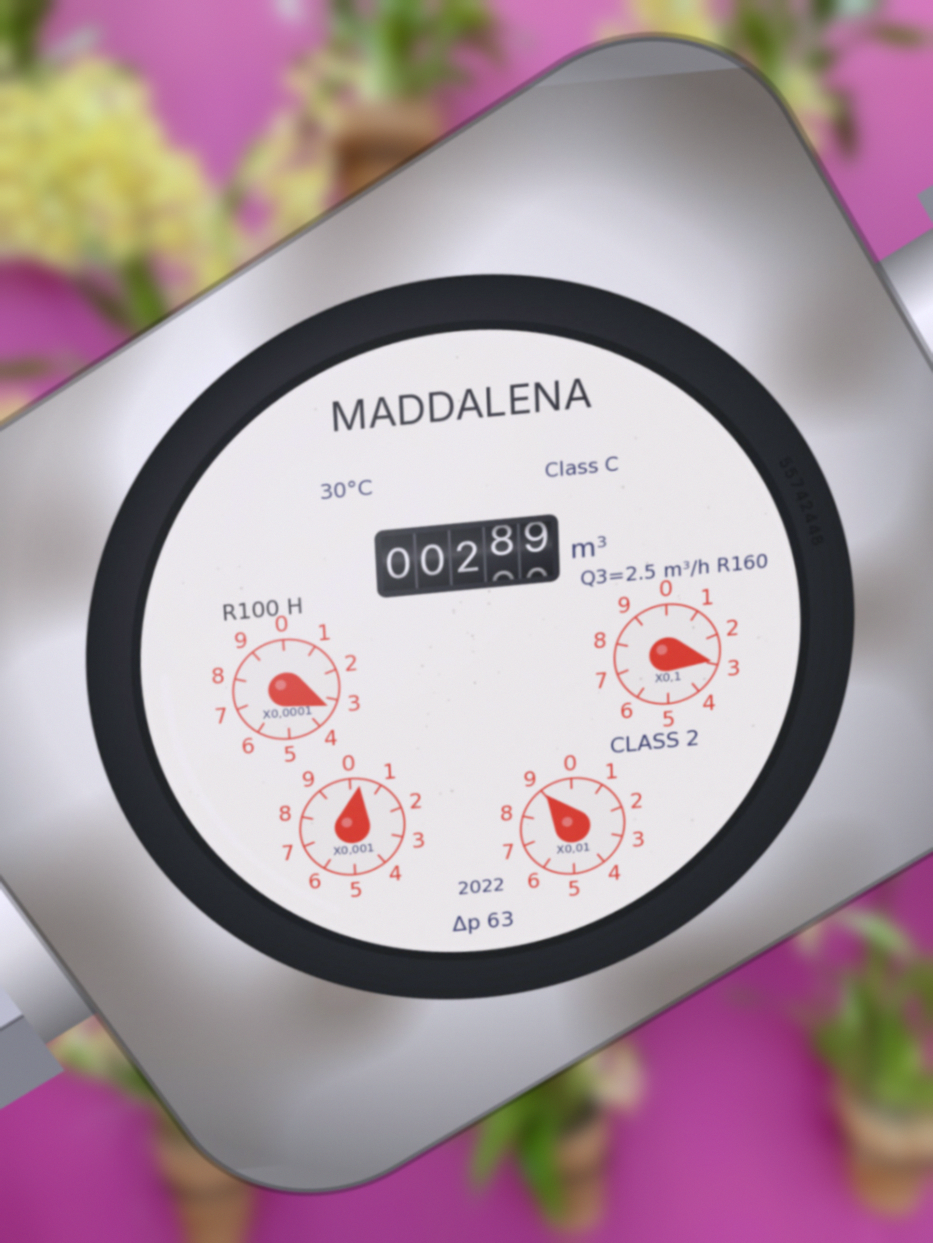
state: 289.2903m³
